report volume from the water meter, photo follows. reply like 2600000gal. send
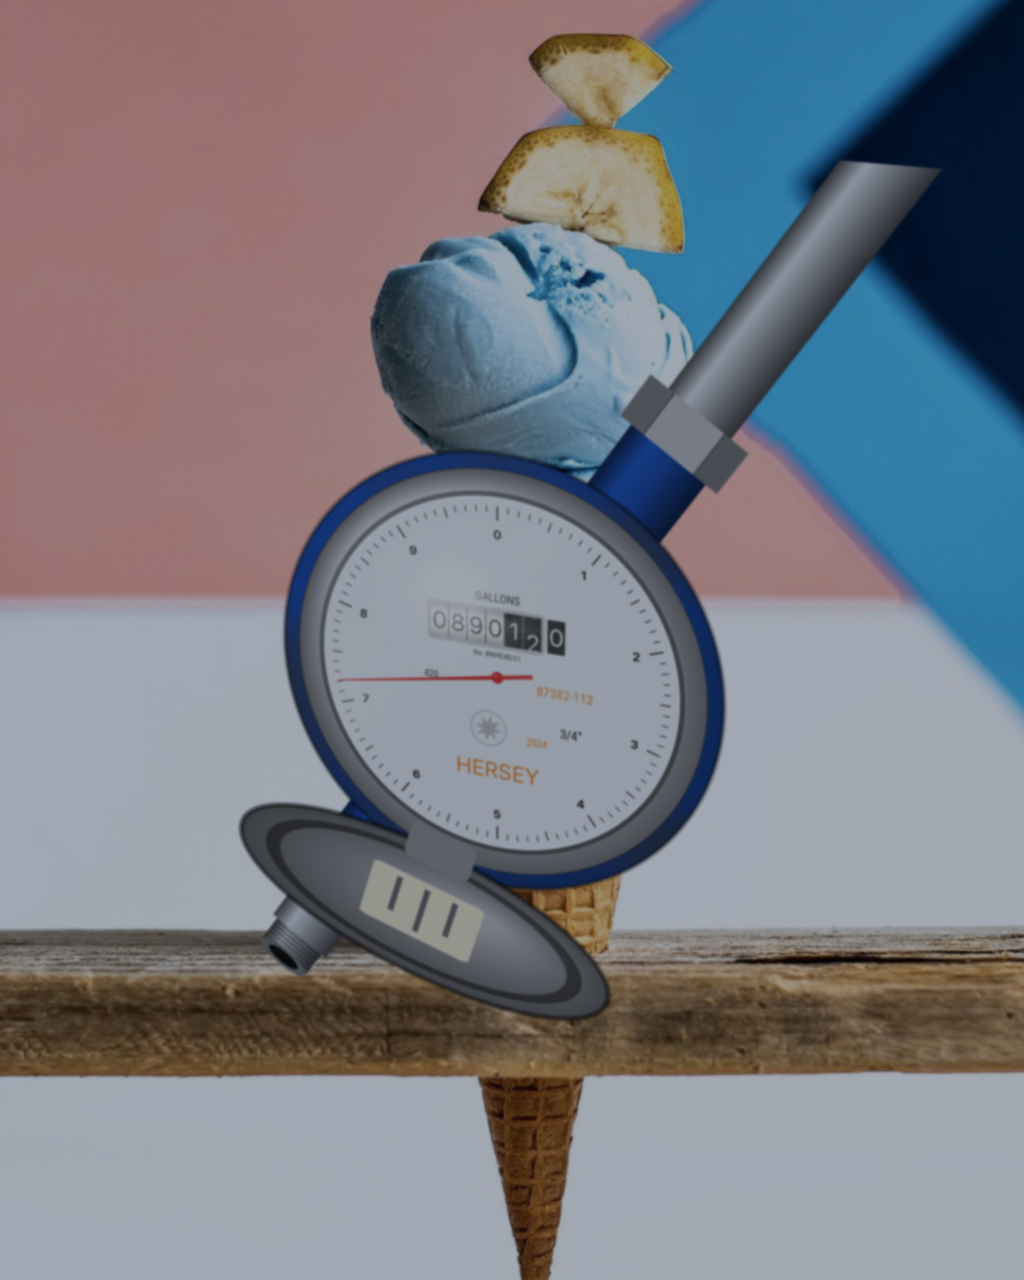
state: 890117.2gal
